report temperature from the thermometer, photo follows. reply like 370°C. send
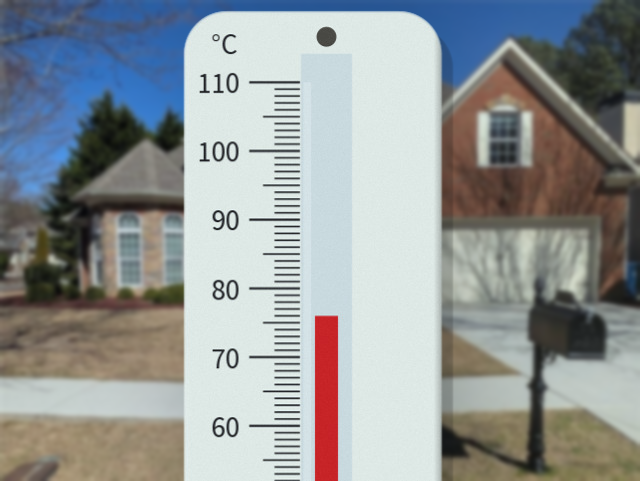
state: 76°C
